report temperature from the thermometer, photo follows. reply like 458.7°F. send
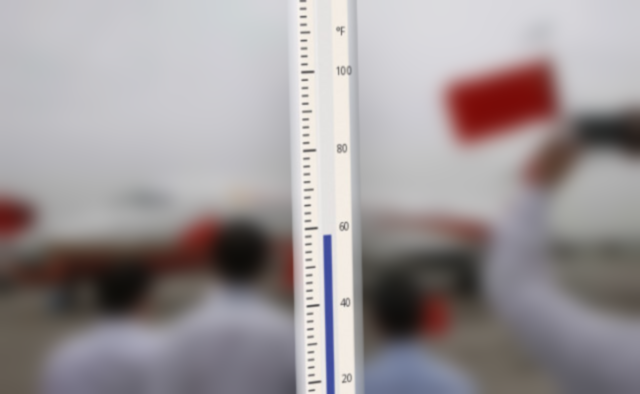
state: 58°F
